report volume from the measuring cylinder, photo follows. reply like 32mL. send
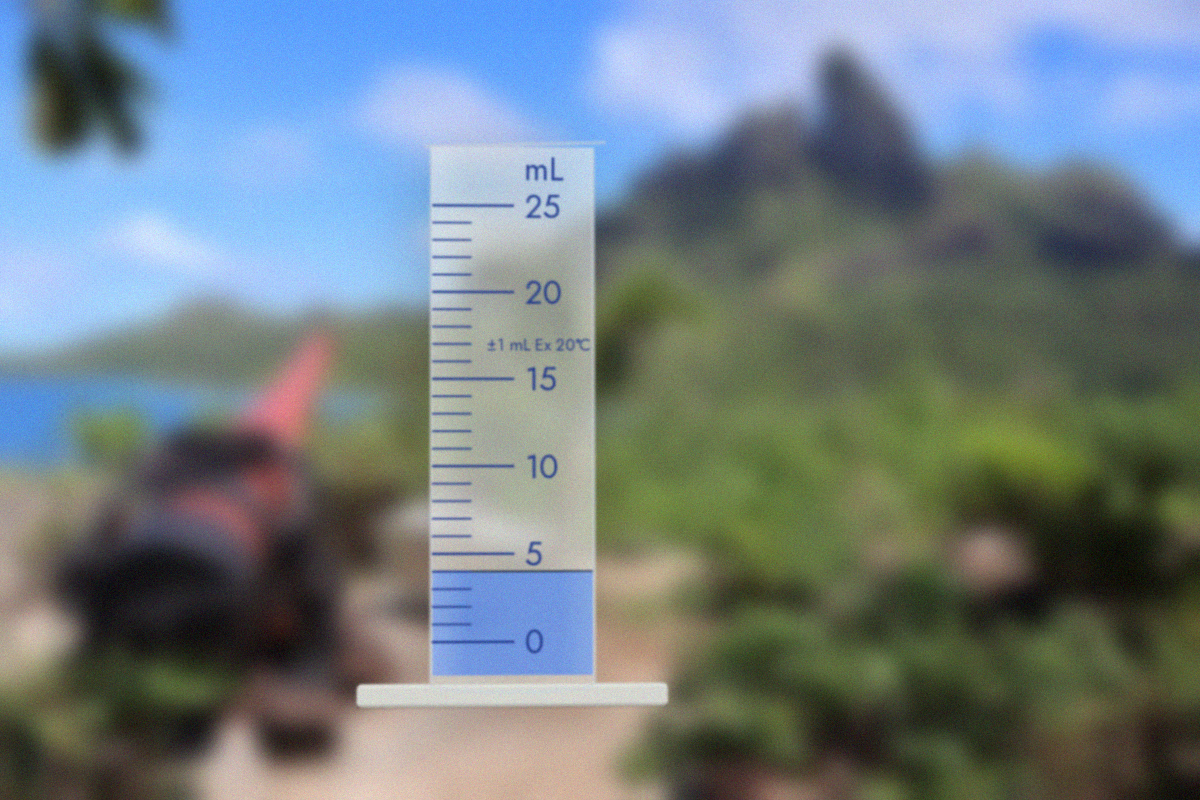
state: 4mL
